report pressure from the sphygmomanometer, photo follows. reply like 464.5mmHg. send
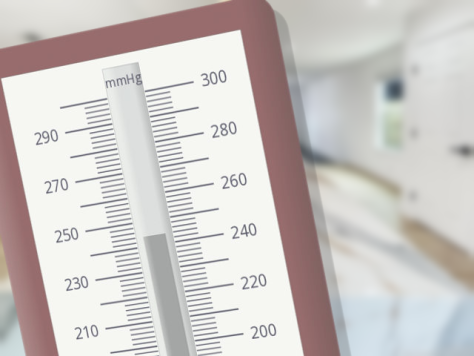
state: 244mmHg
